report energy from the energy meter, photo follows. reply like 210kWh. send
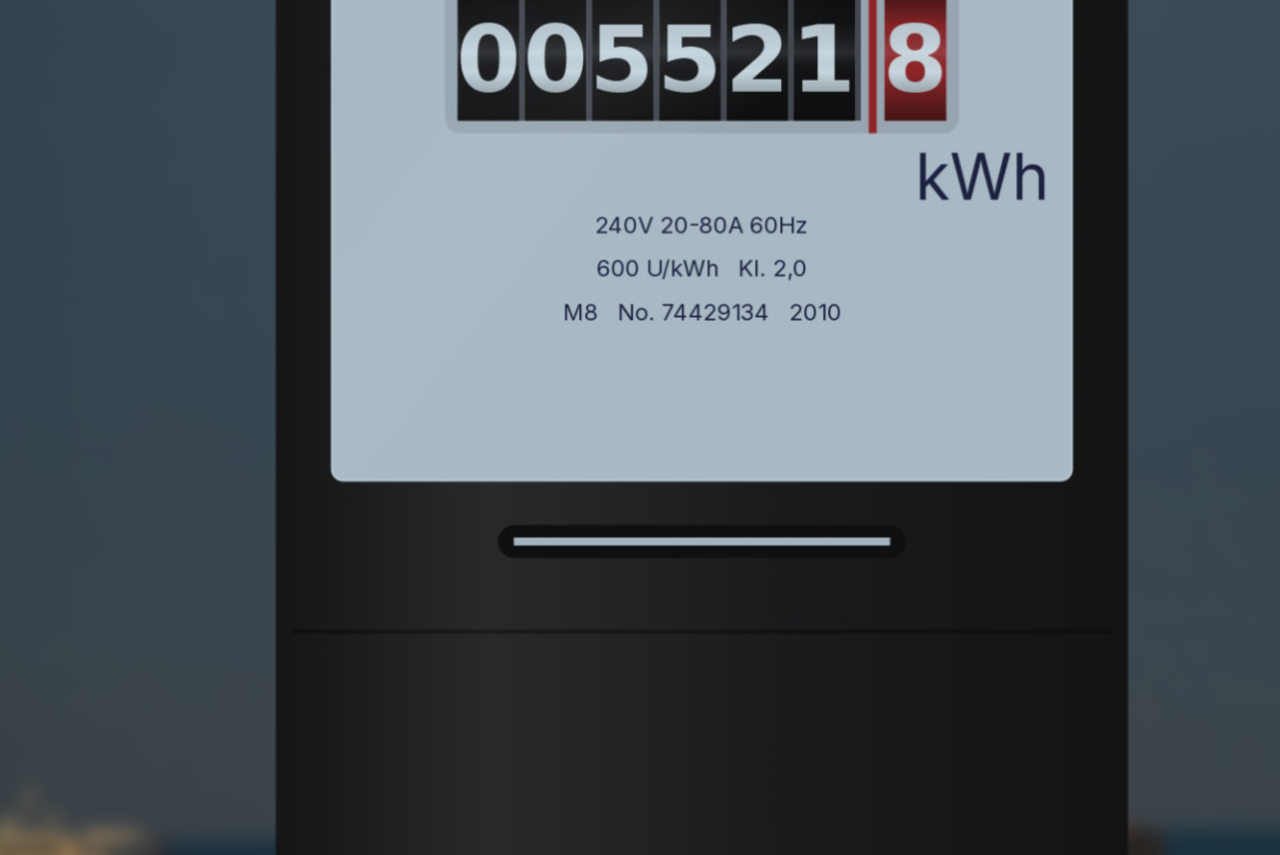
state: 5521.8kWh
